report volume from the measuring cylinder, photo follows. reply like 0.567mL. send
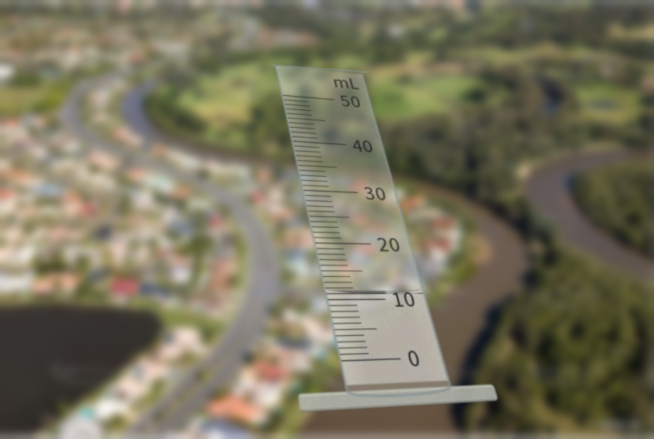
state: 11mL
